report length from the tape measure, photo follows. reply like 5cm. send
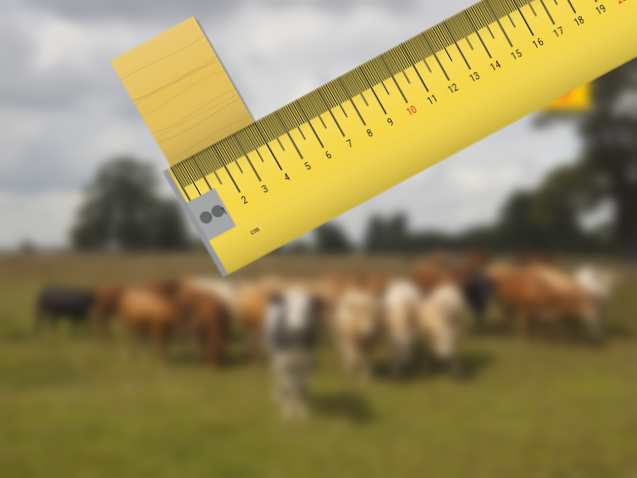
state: 4cm
